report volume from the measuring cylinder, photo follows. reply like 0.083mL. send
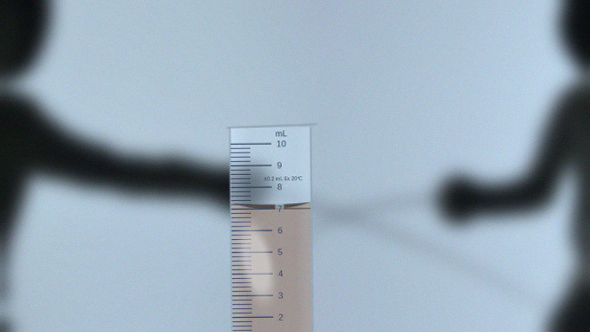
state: 7mL
